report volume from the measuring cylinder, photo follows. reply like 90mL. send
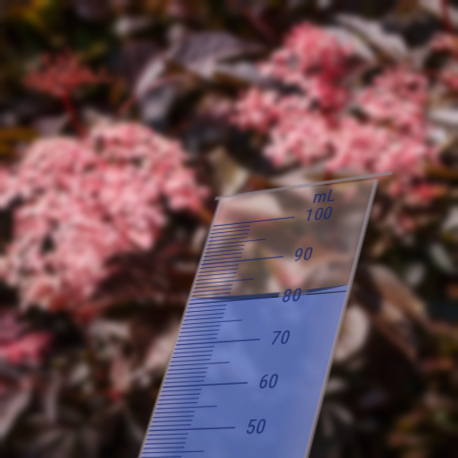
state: 80mL
